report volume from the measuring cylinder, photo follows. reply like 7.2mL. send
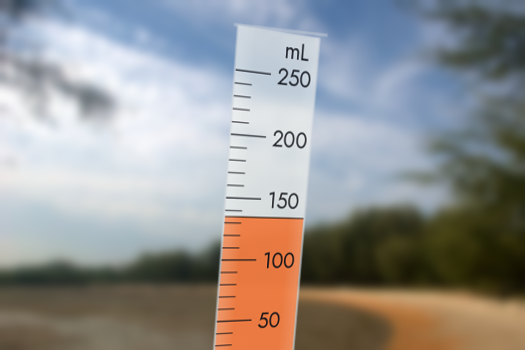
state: 135mL
